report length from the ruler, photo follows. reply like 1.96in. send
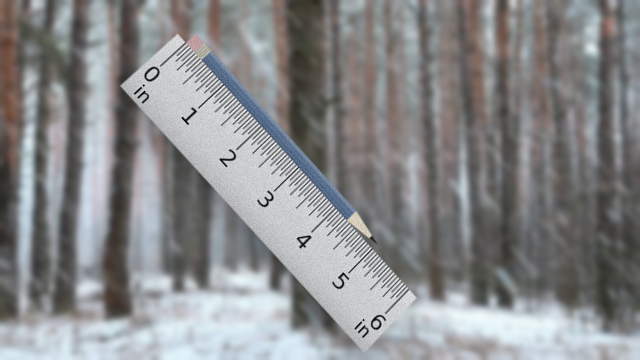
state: 5in
